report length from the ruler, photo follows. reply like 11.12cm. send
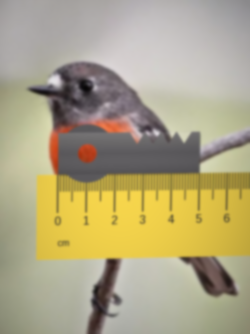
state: 5cm
